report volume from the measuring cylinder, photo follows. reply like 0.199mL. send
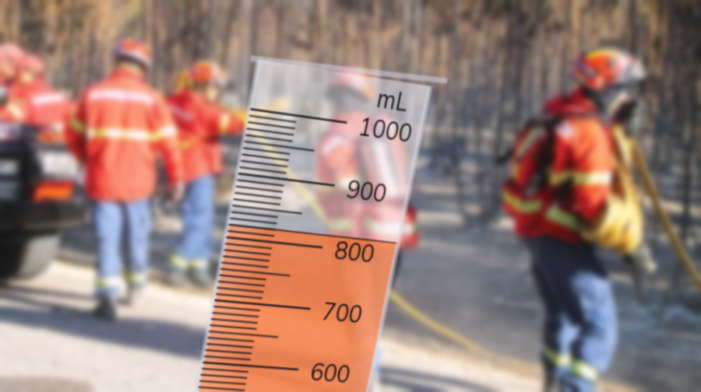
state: 820mL
